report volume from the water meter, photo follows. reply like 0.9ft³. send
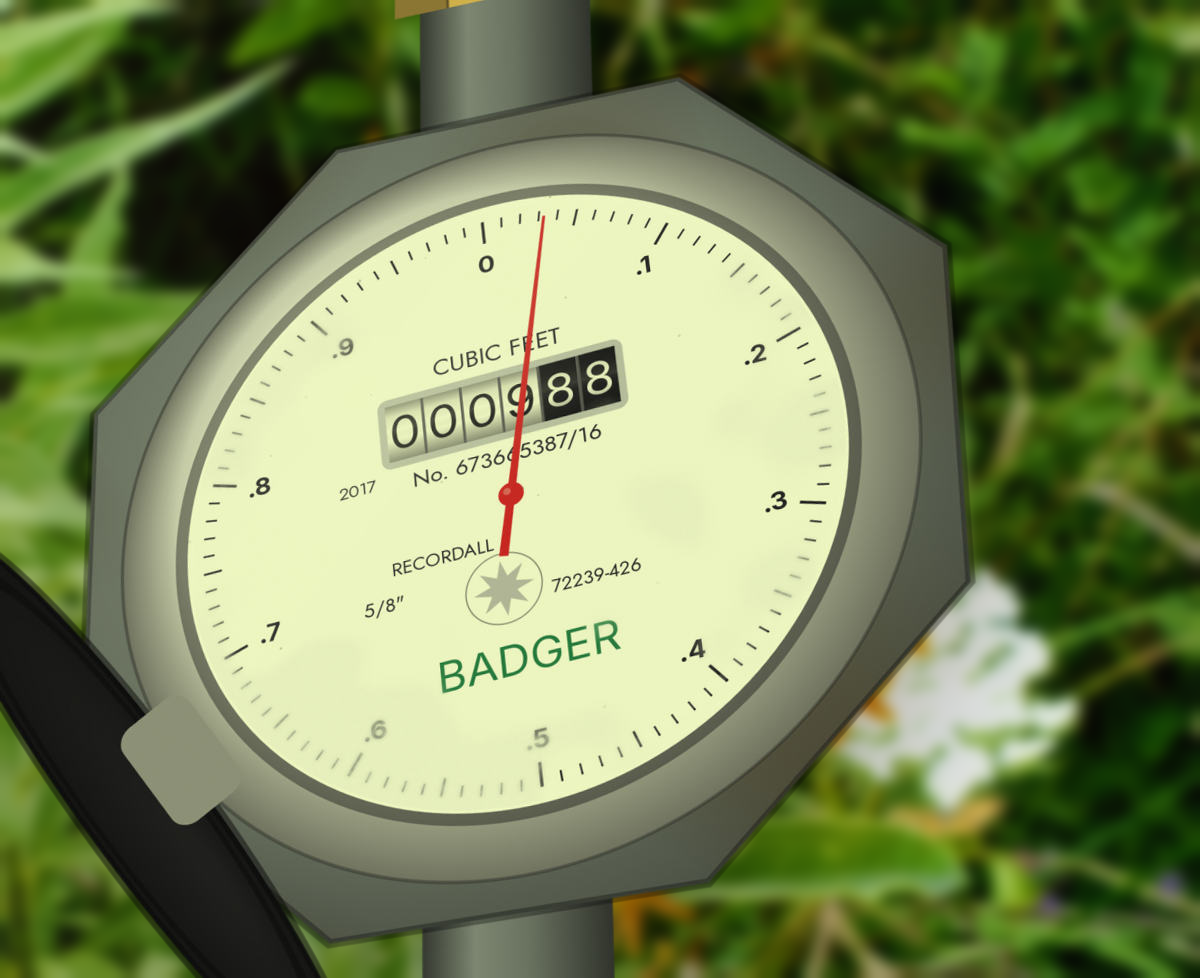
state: 988.03ft³
